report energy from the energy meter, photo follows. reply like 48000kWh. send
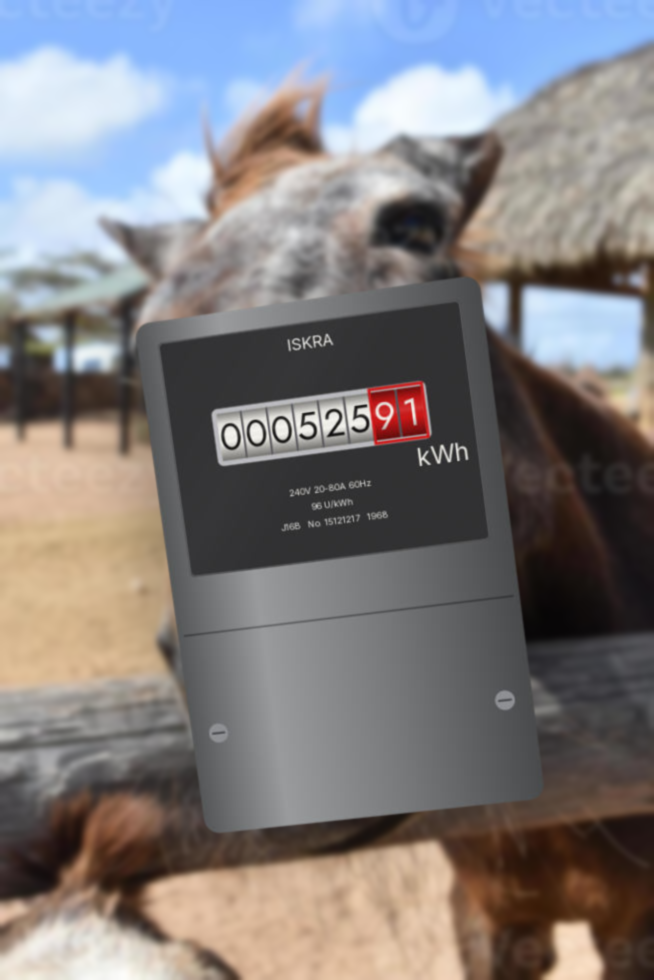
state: 525.91kWh
